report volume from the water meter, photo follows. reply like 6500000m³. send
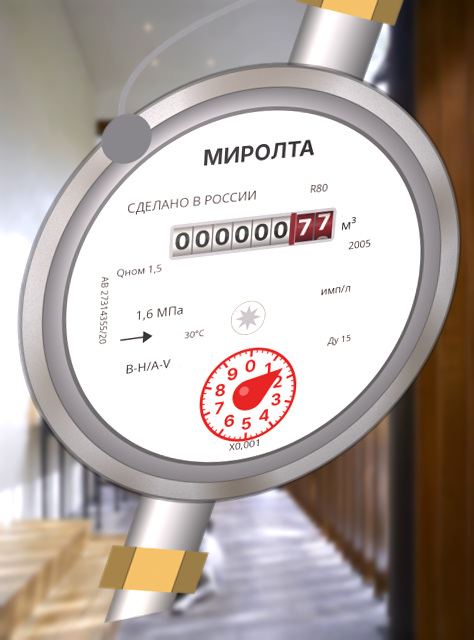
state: 0.771m³
